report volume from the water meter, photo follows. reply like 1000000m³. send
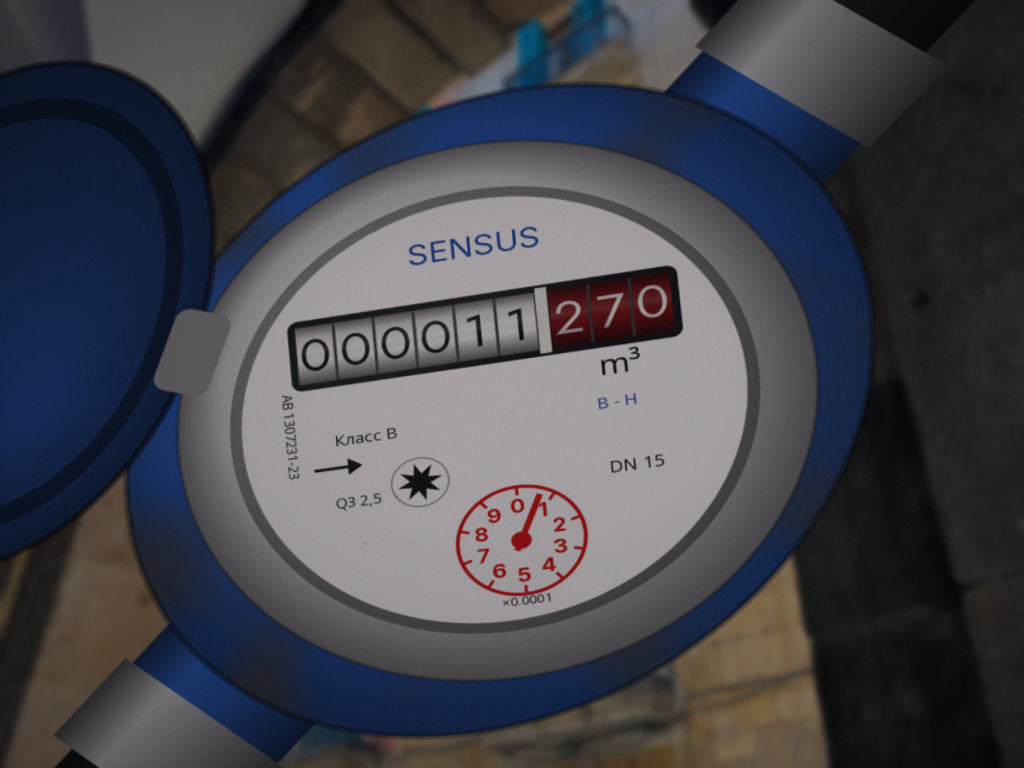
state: 11.2700m³
